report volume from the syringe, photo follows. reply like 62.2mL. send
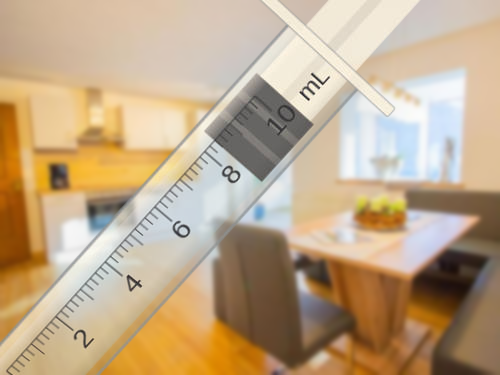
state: 8.4mL
